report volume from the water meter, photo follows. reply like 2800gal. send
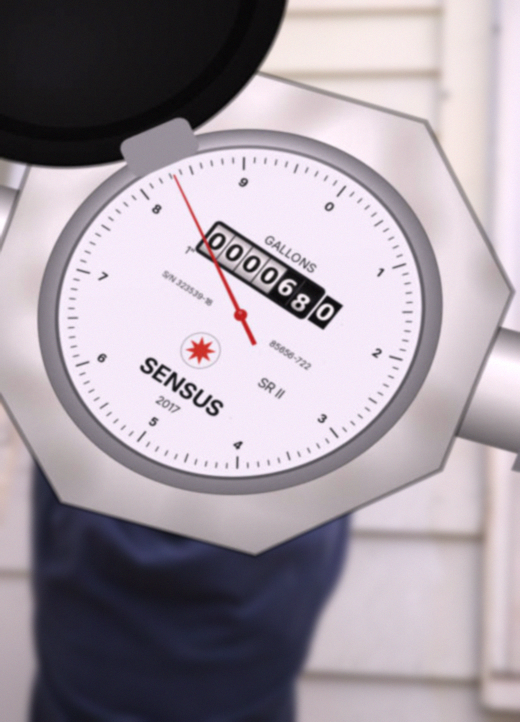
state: 678.3gal
